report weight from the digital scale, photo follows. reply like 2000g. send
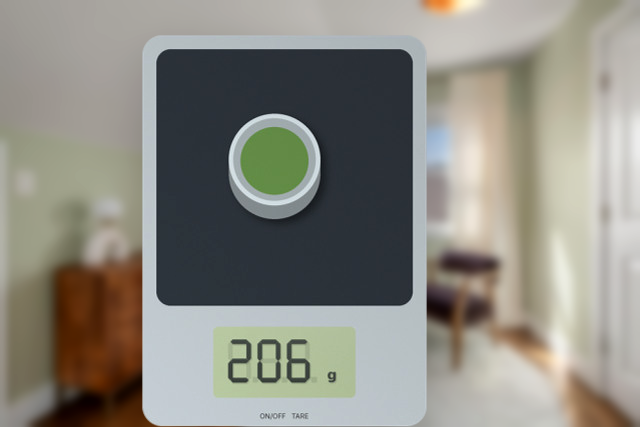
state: 206g
